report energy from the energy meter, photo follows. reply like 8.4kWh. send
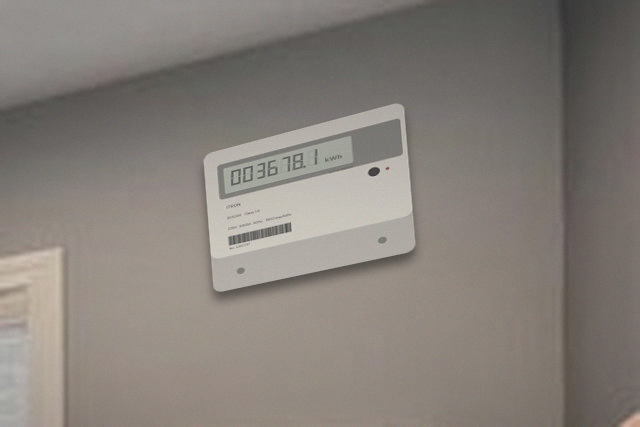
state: 3678.1kWh
